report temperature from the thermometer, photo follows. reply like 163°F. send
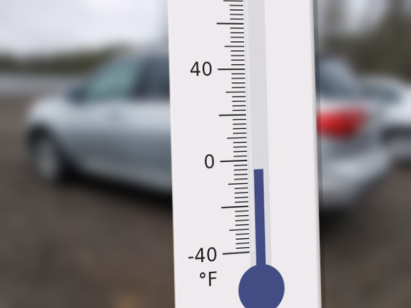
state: -4°F
